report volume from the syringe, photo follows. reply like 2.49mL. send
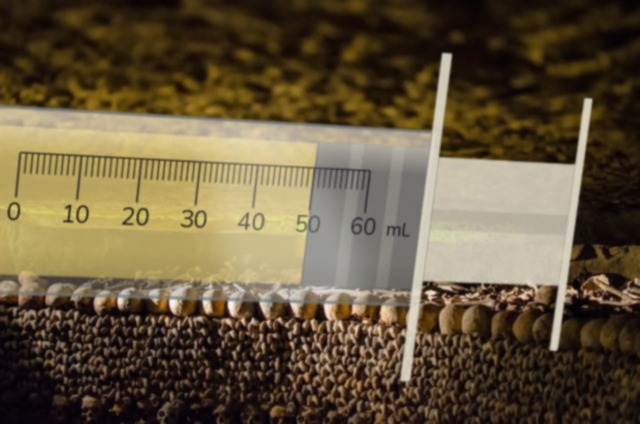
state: 50mL
